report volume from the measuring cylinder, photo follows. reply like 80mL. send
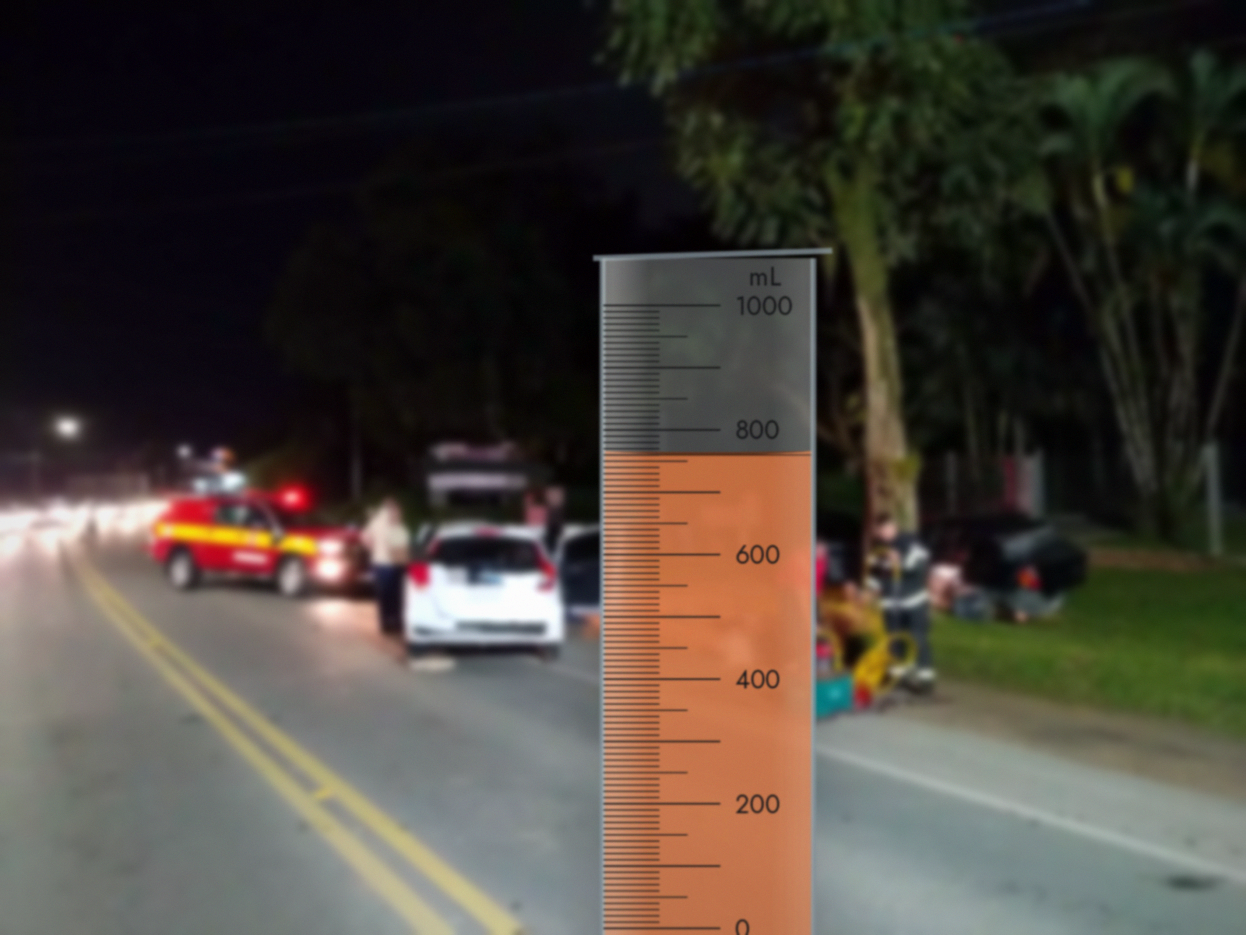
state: 760mL
